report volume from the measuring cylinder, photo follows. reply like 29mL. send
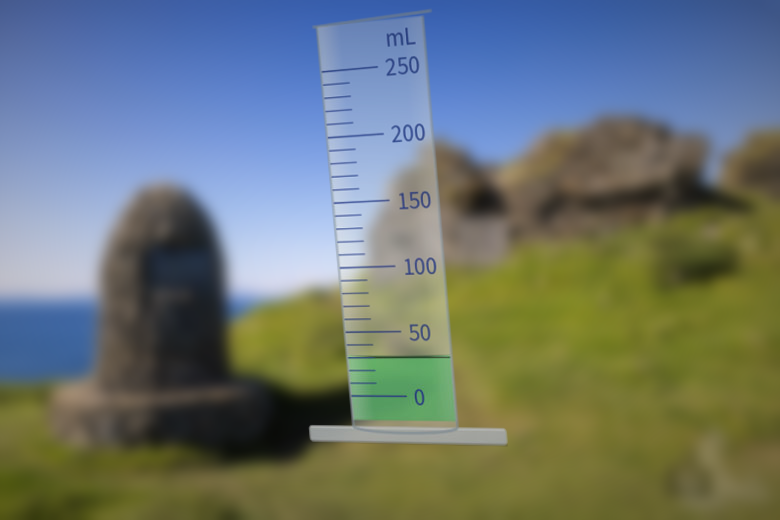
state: 30mL
